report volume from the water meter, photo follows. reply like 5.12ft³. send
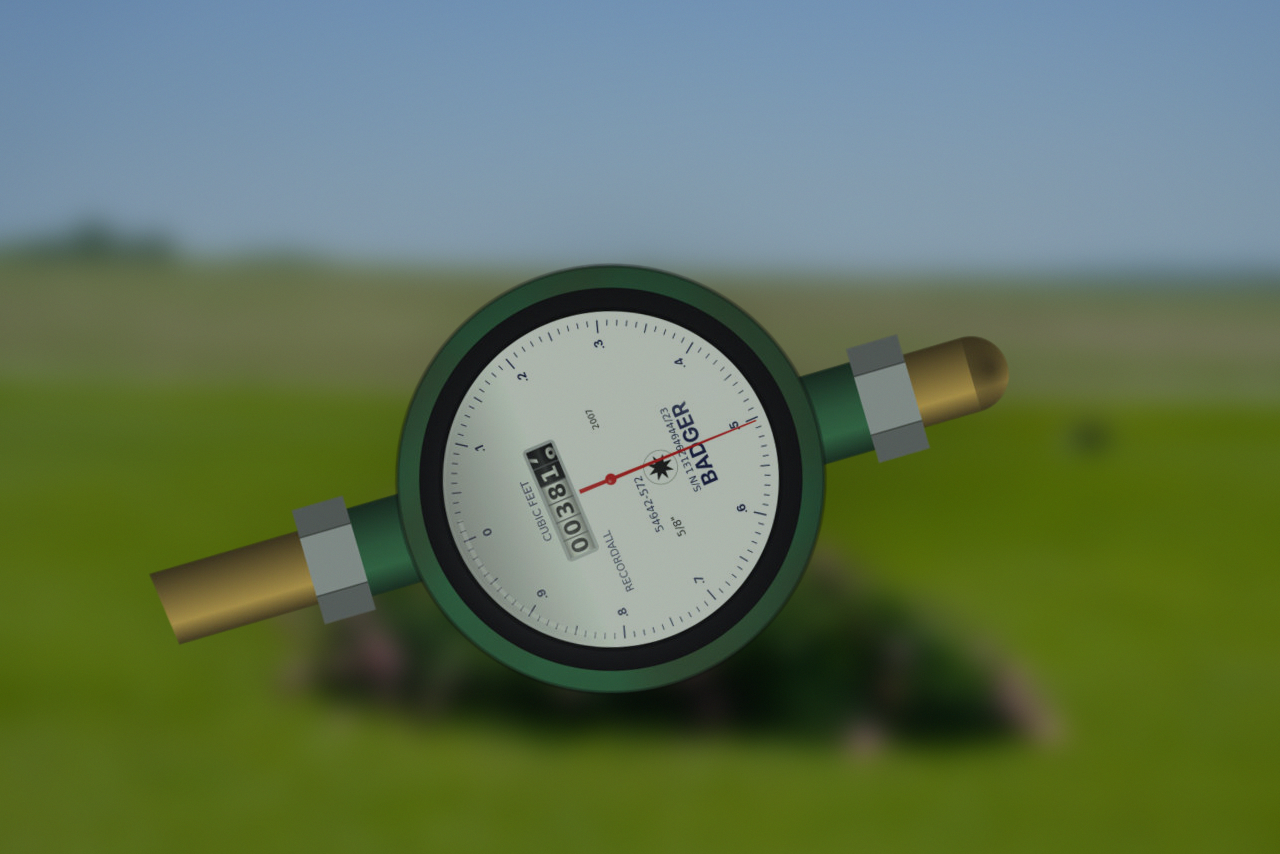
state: 3817.50ft³
